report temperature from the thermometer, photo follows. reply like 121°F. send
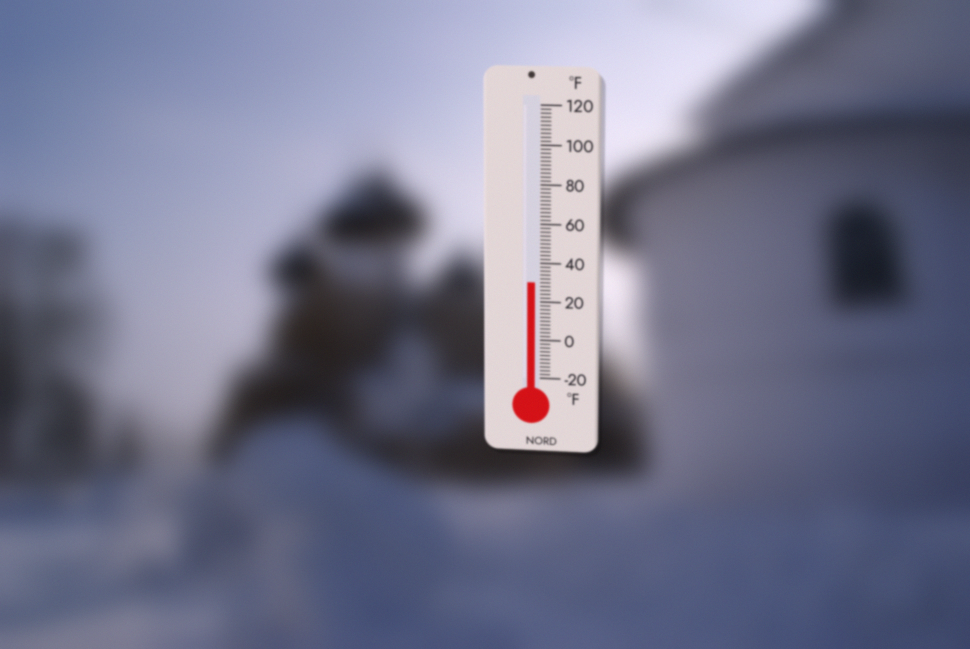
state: 30°F
